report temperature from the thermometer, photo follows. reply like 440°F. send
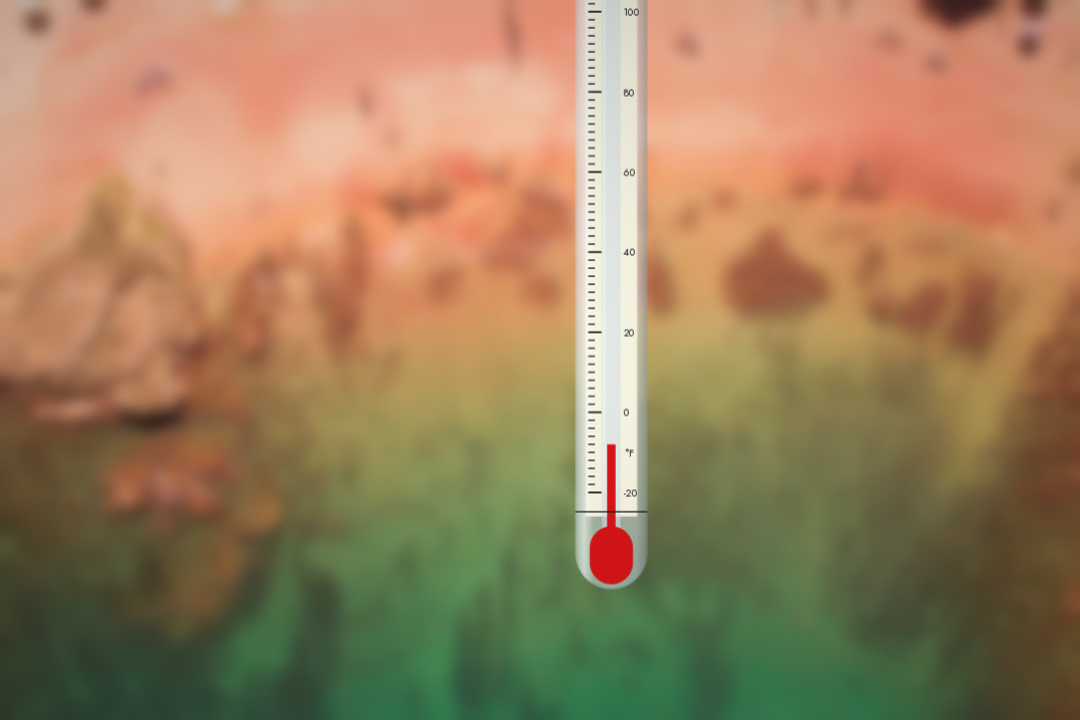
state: -8°F
